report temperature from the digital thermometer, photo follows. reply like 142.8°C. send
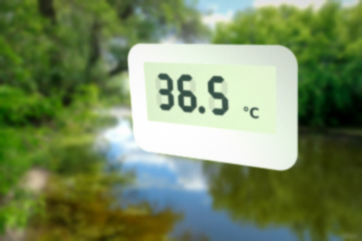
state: 36.5°C
